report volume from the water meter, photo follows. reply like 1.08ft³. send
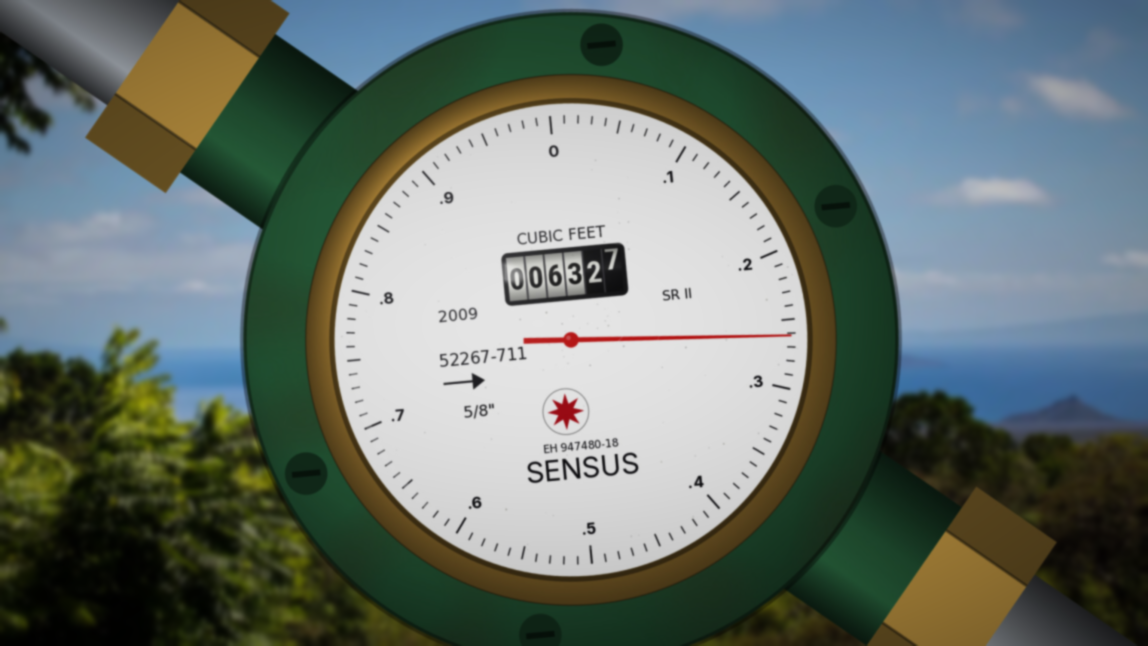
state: 6327.26ft³
